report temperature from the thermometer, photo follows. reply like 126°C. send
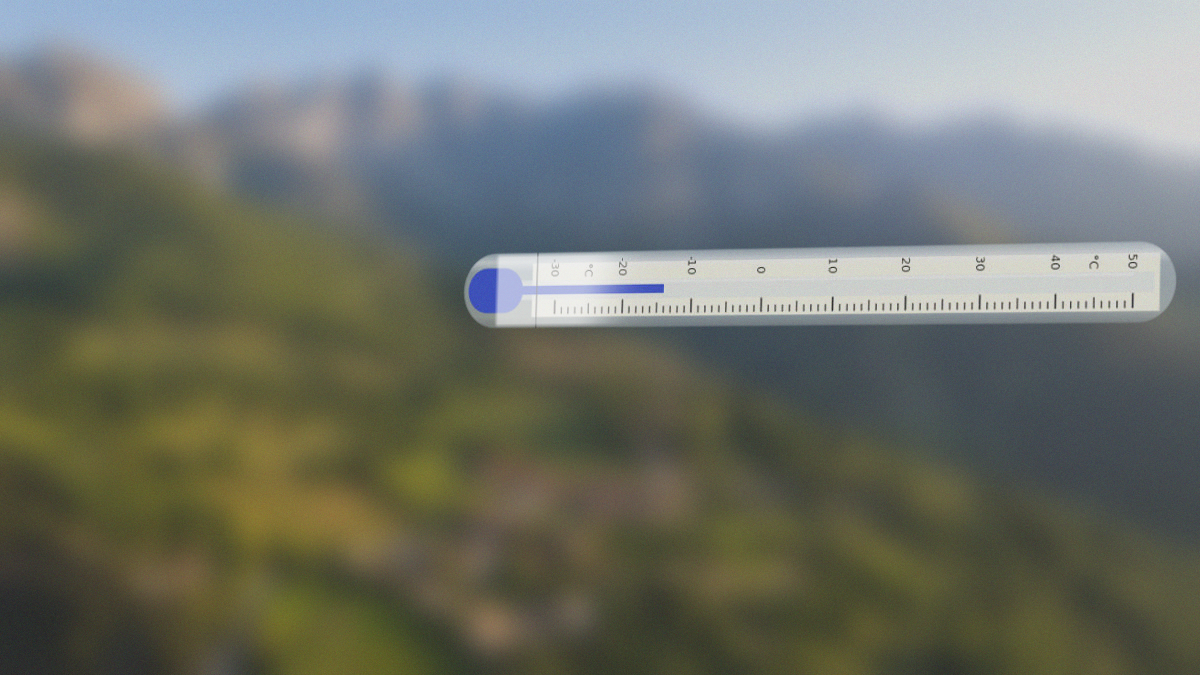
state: -14°C
